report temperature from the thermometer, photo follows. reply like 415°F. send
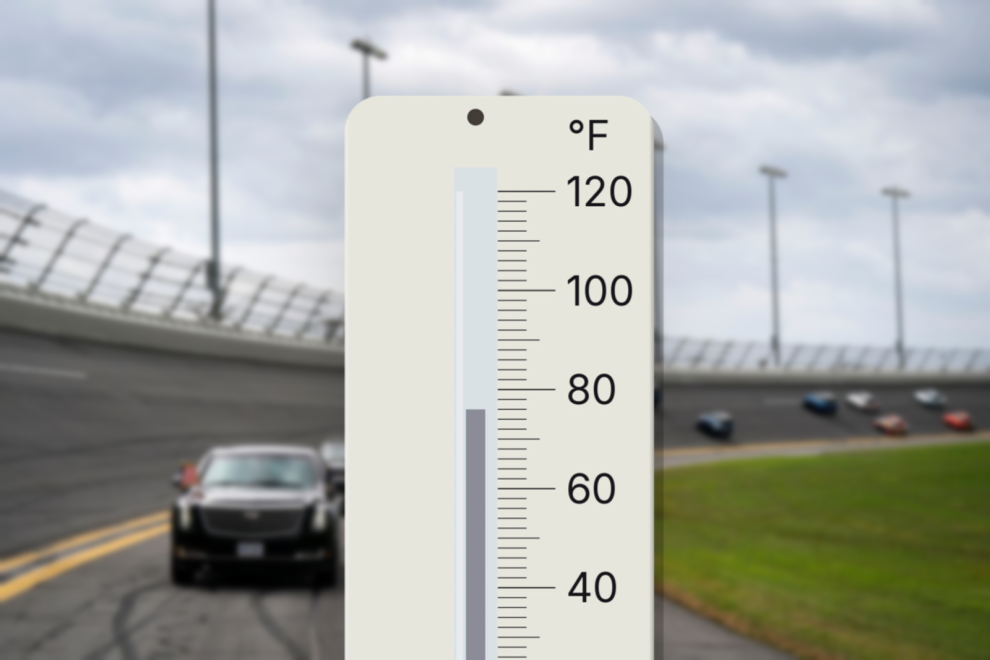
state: 76°F
